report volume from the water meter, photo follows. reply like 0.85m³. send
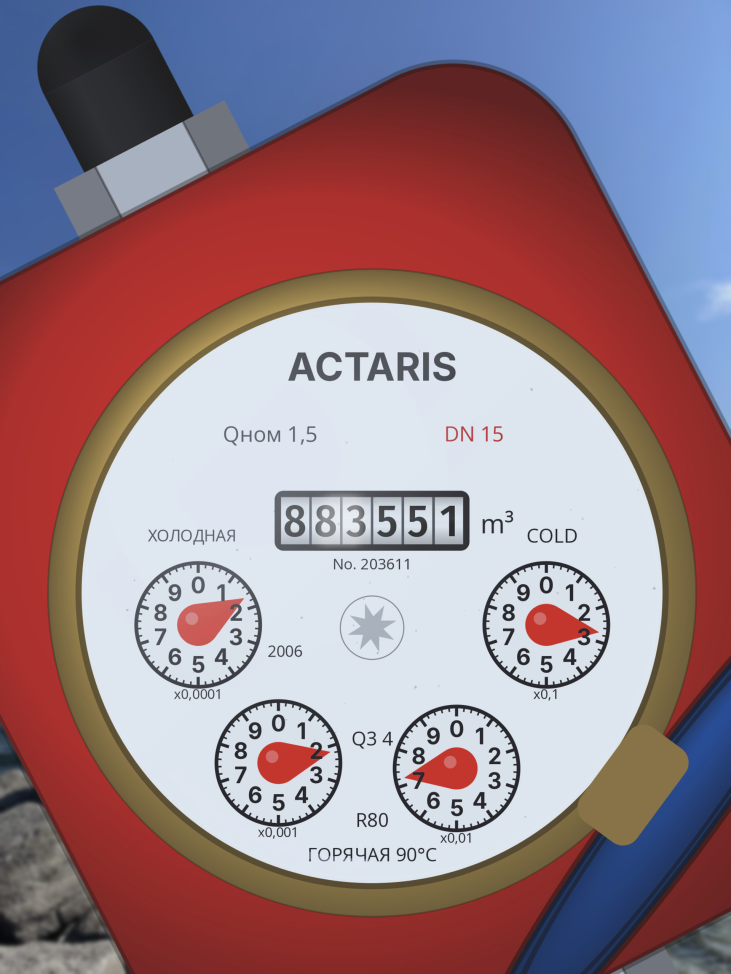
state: 883551.2721m³
